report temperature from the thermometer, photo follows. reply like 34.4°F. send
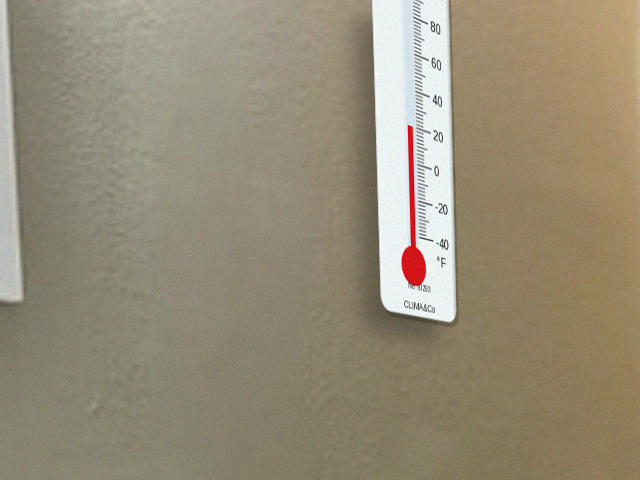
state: 20°F
